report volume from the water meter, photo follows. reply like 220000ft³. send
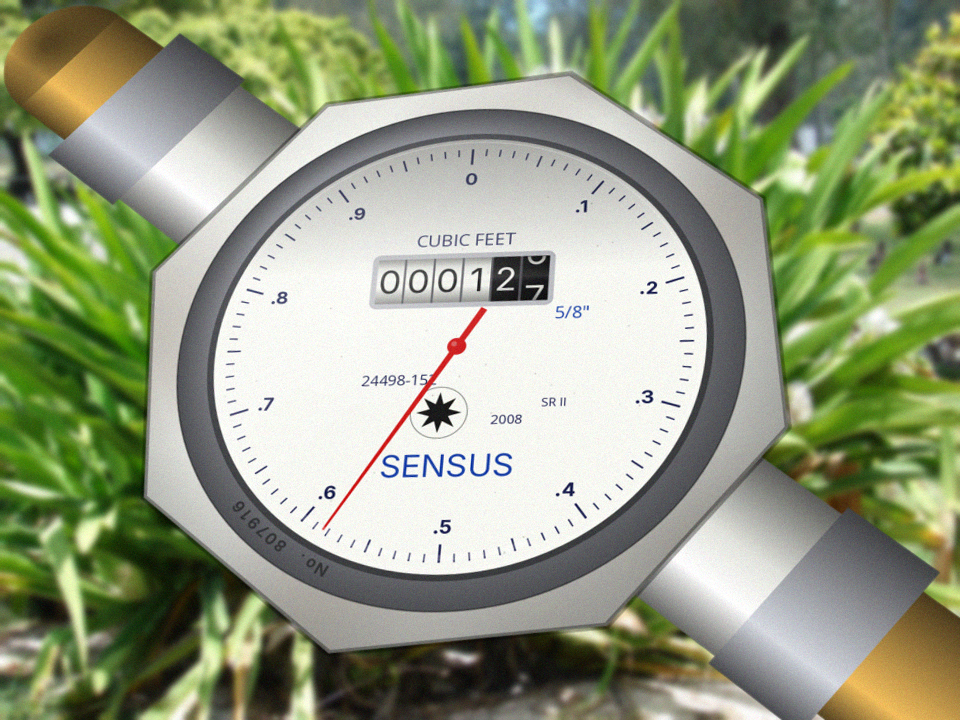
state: 126.58ft³
